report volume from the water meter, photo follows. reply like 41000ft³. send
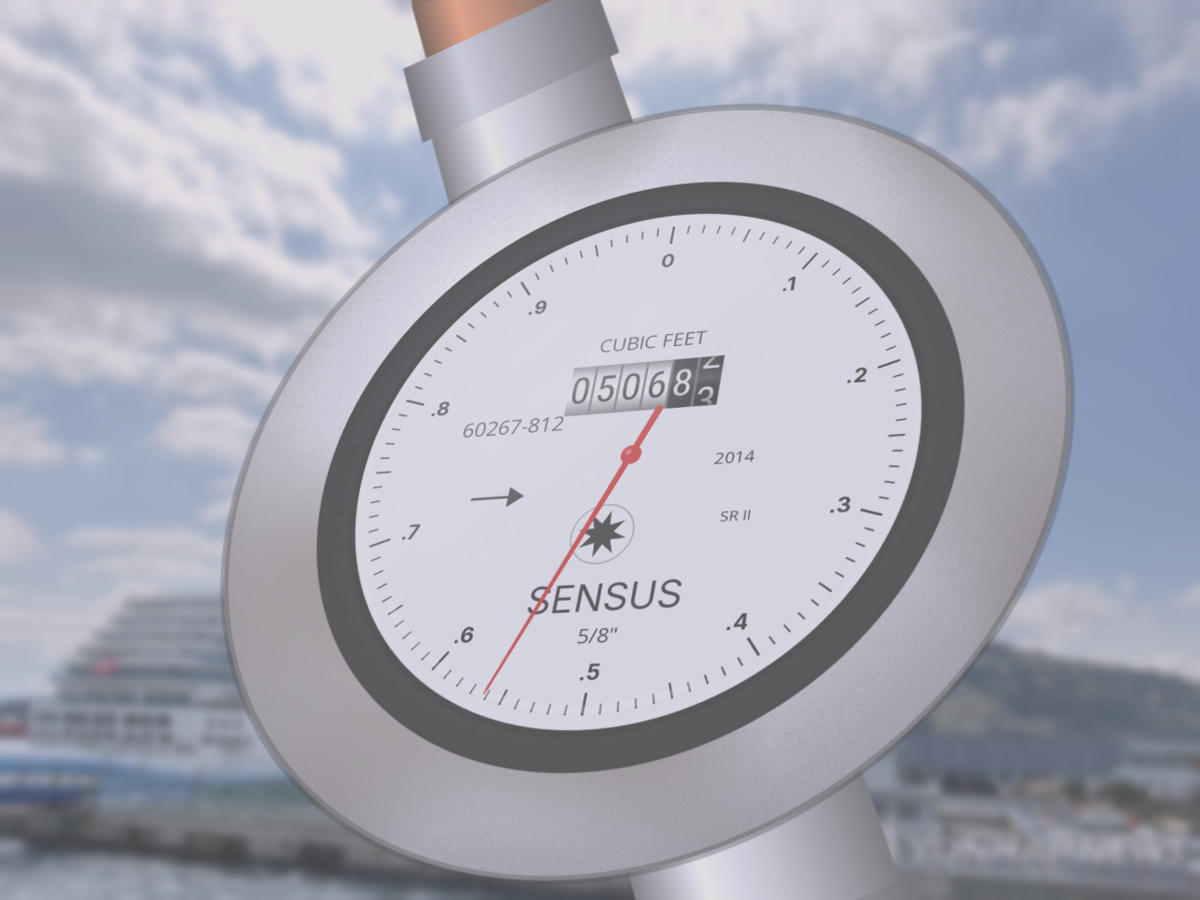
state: 50682.56ft³
